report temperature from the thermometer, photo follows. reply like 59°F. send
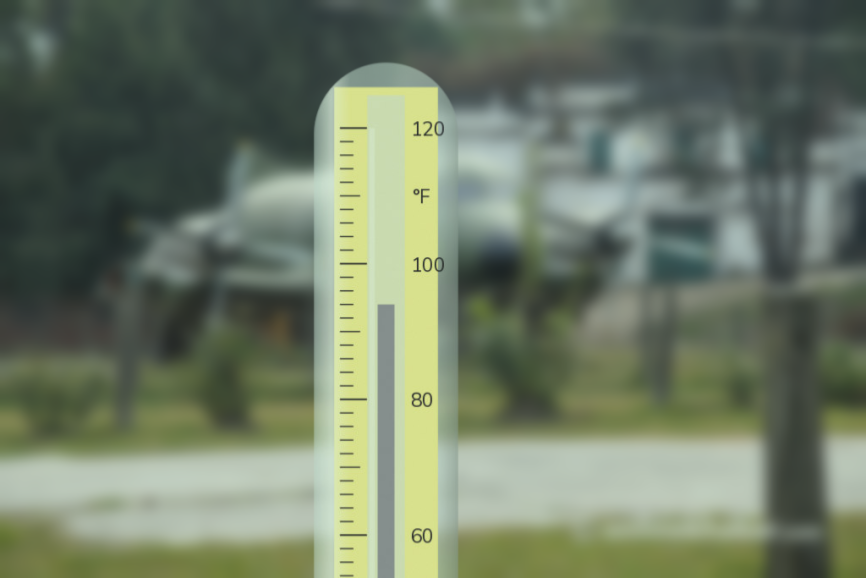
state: 94°F
